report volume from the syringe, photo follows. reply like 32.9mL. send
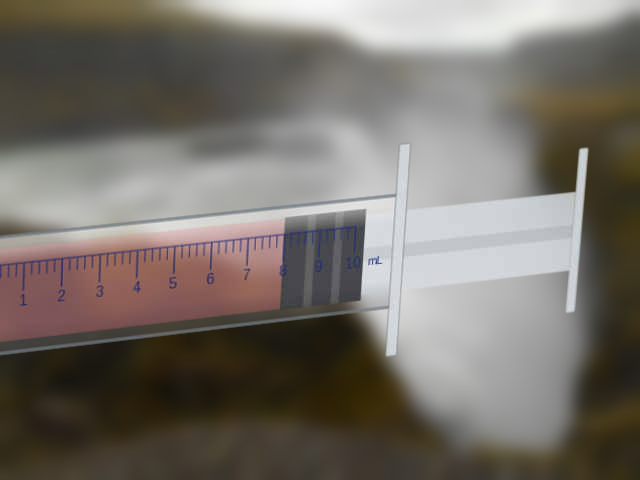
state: 8mL
